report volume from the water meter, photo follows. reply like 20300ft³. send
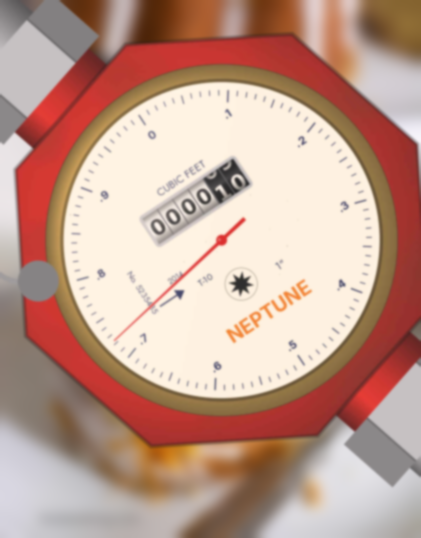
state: 9.72ft³
